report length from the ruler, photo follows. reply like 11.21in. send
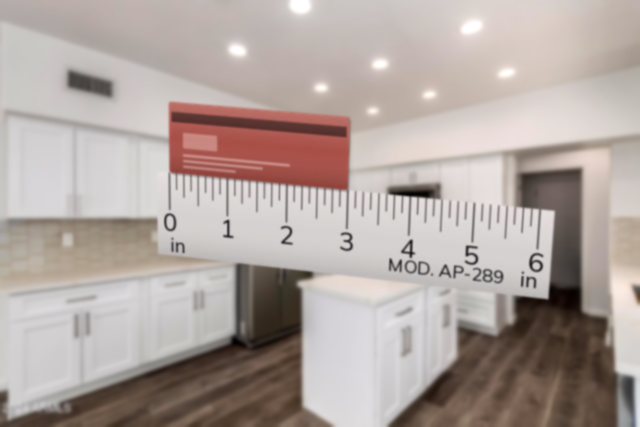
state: 3in
